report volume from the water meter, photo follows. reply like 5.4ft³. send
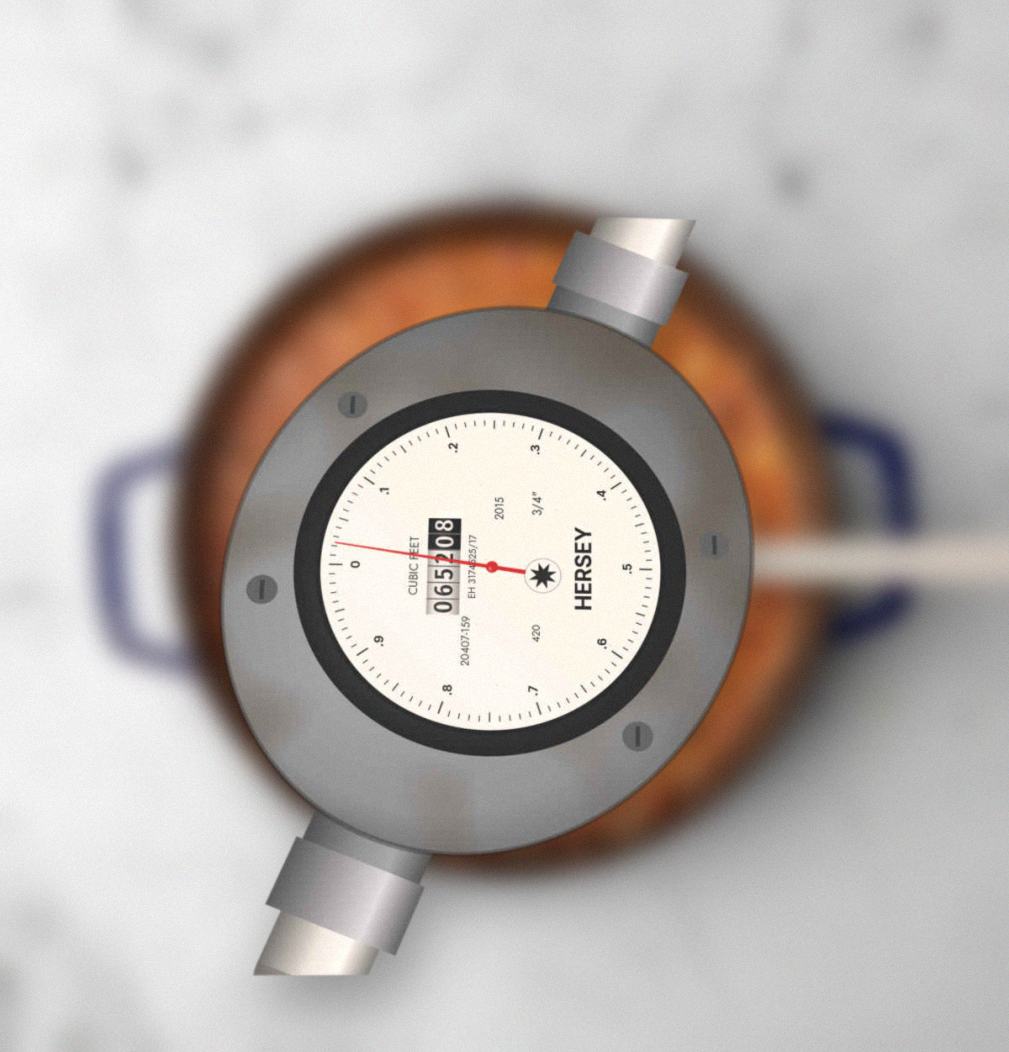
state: 65208.02ft³
